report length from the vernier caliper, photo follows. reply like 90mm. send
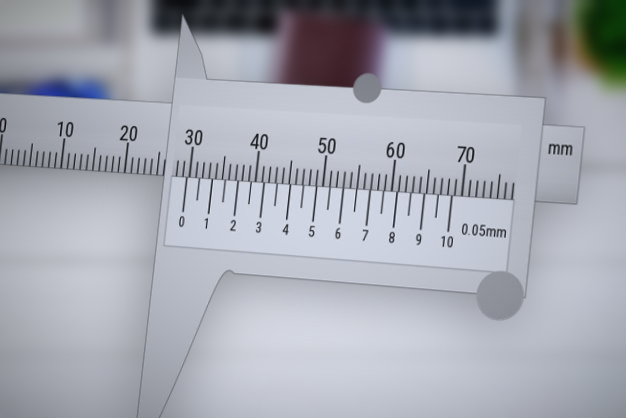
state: 29.6mm
